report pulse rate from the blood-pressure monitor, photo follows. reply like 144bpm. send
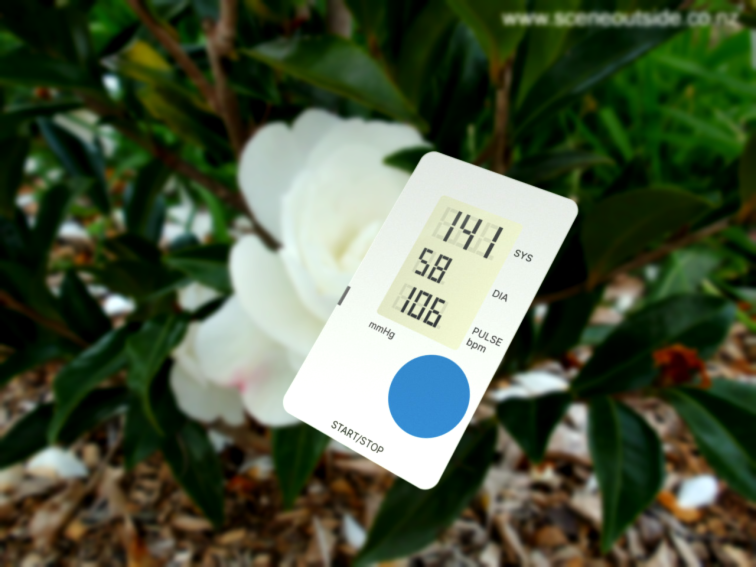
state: 106bpm
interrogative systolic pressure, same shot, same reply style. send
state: 141mmHg
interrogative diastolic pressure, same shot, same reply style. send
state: 58mmHg
